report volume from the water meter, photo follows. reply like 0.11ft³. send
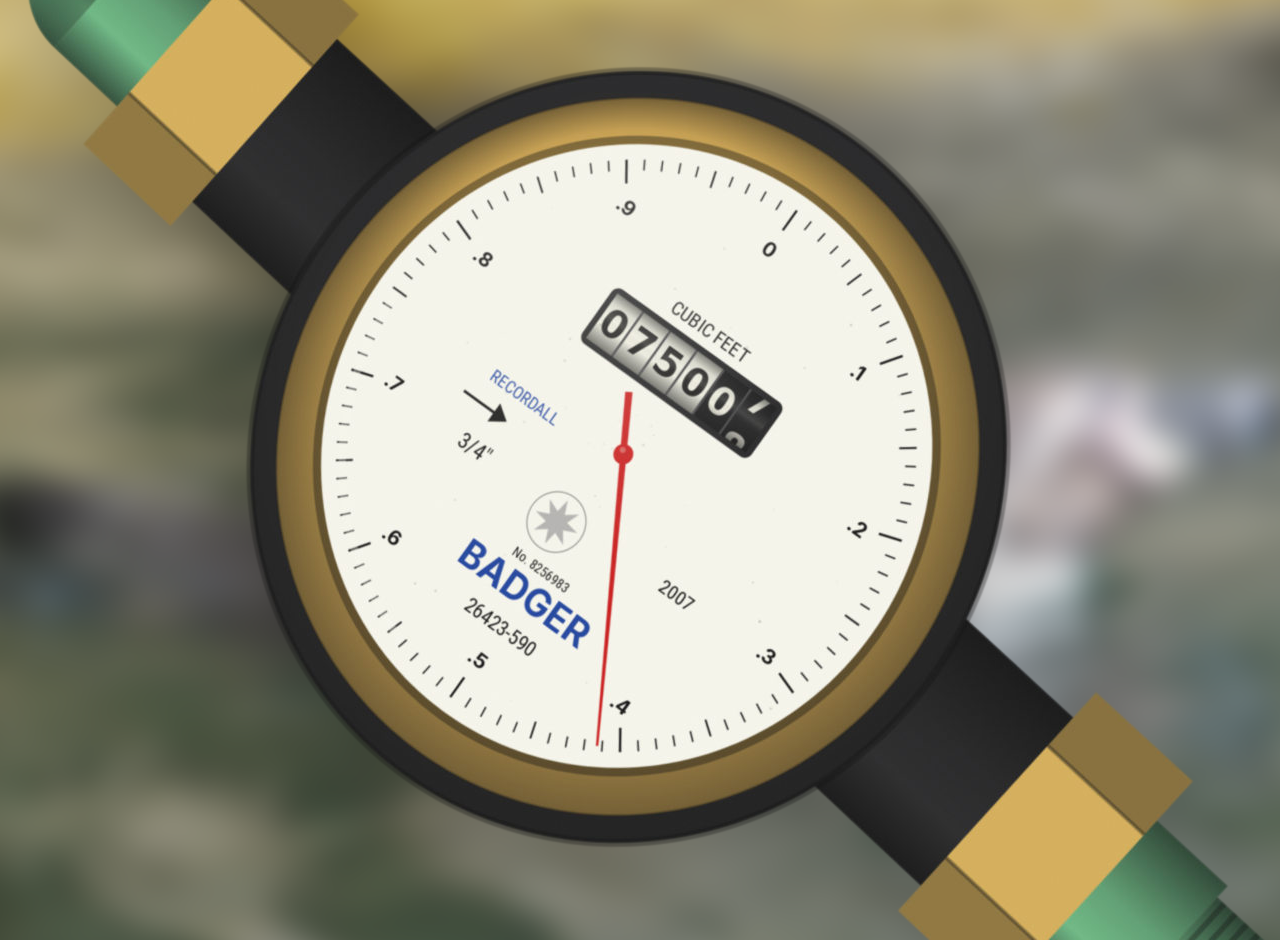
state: 75007.41ft³
